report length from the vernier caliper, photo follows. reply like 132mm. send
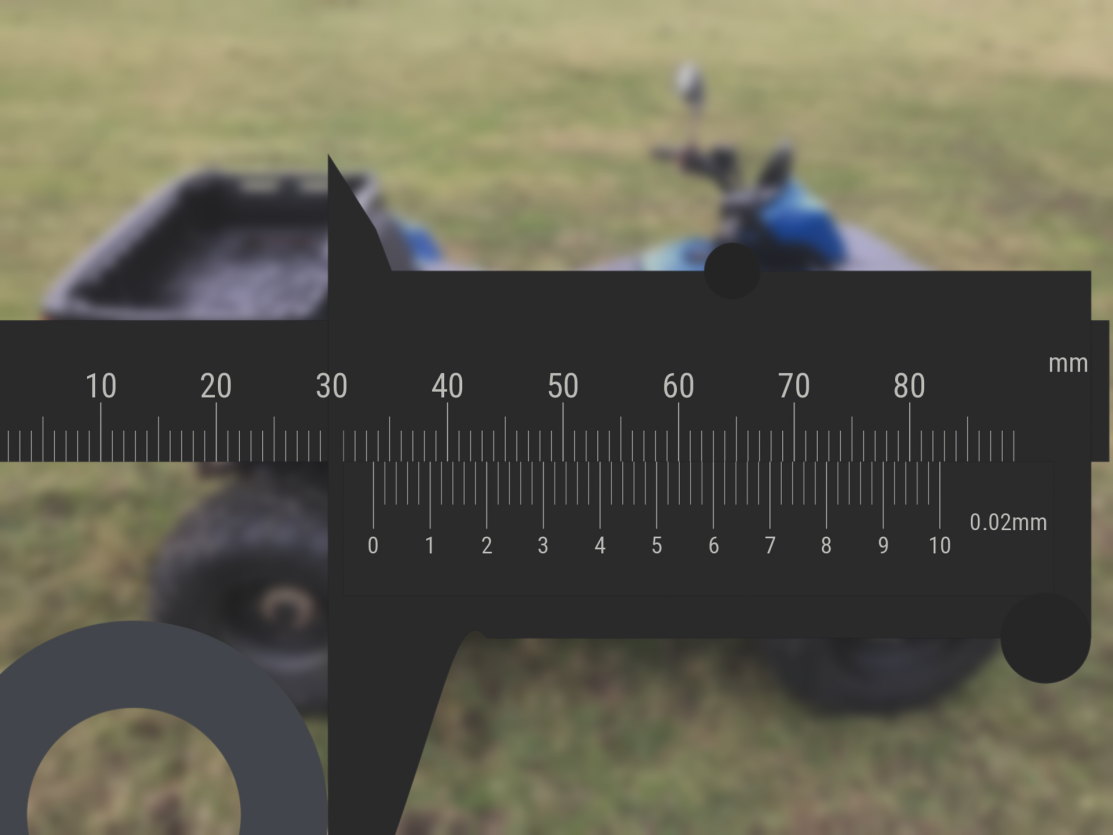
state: 33.6mm
